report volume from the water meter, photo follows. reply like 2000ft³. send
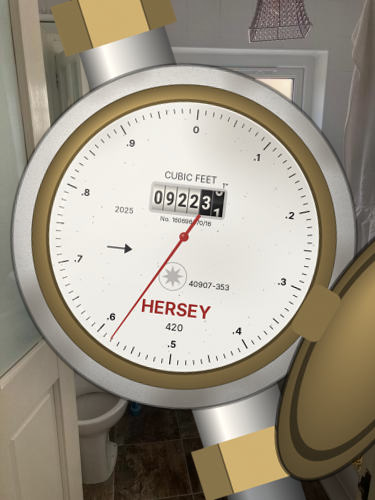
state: 92230.58ft³
